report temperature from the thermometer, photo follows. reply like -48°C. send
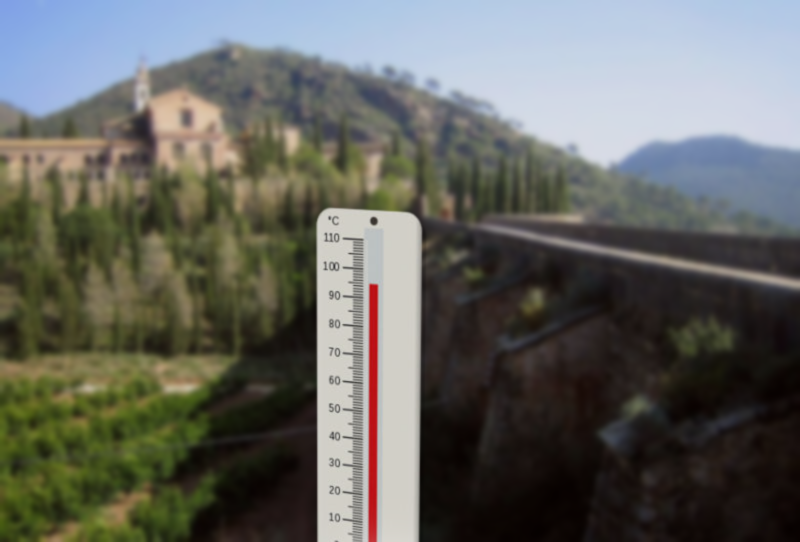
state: 95°C
